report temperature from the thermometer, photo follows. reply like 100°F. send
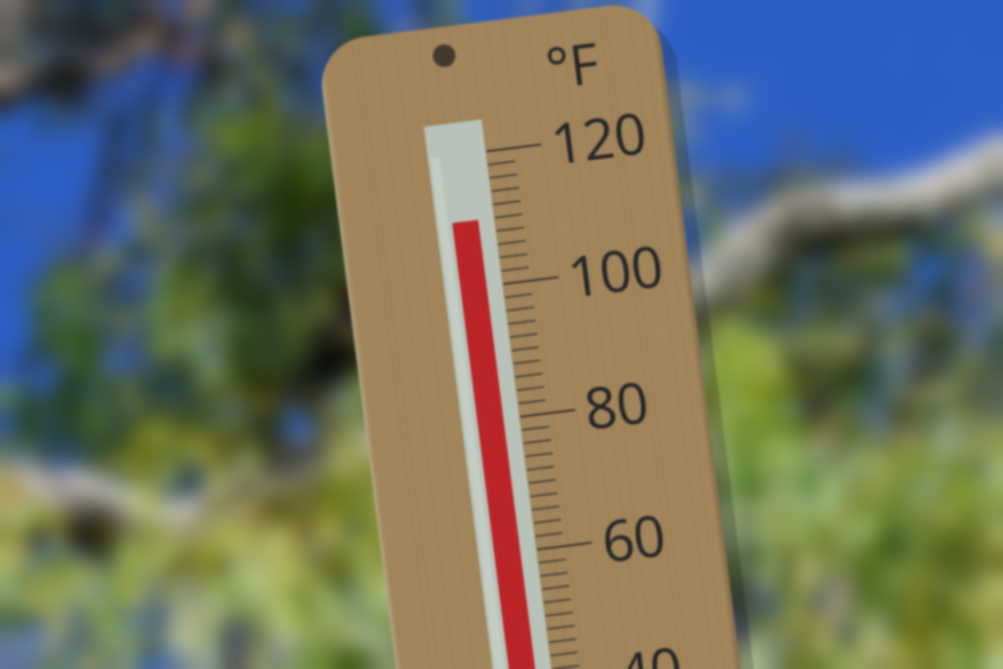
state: 110°F
